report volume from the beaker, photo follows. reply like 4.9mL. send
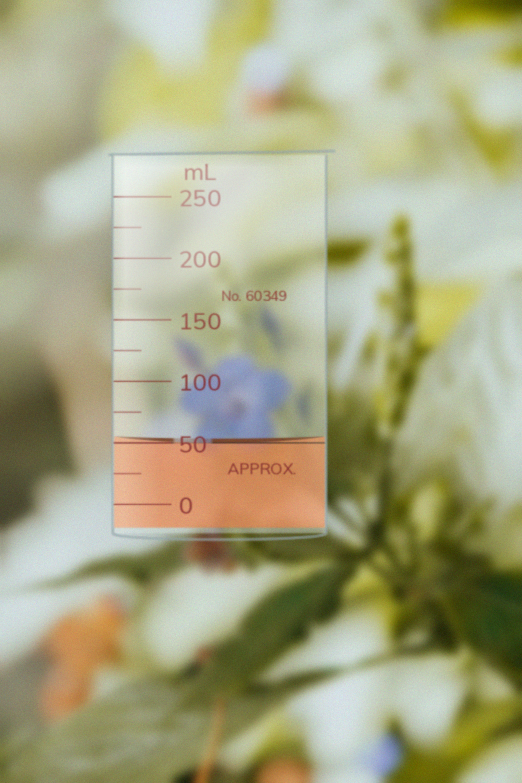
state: 50mL
